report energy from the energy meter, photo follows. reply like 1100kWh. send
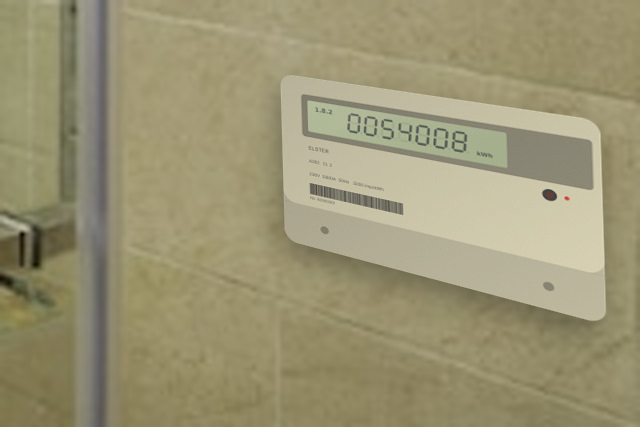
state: 54008kWh
